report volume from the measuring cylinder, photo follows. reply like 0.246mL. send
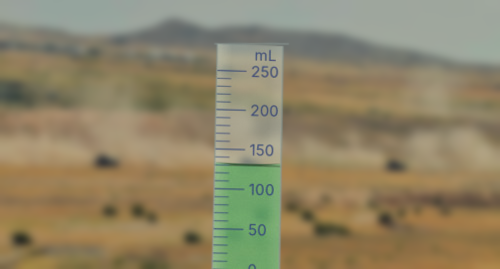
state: 130mL
